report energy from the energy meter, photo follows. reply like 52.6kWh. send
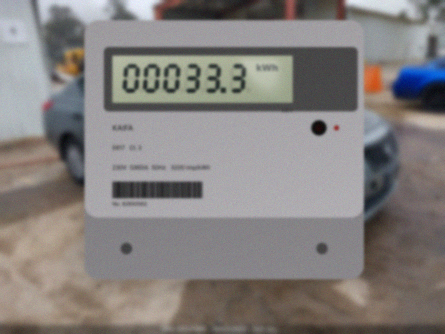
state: 33.3kWh
